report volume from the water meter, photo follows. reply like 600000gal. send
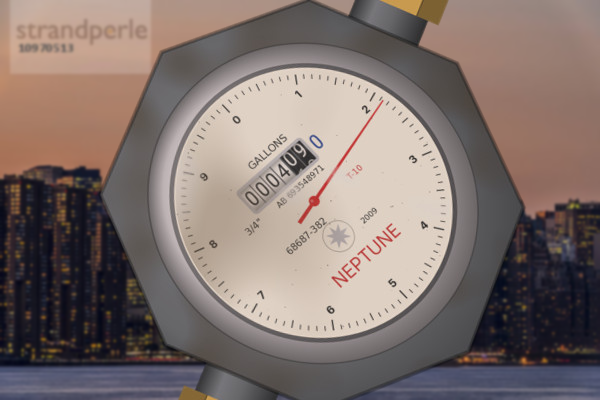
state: 4092.1gal
